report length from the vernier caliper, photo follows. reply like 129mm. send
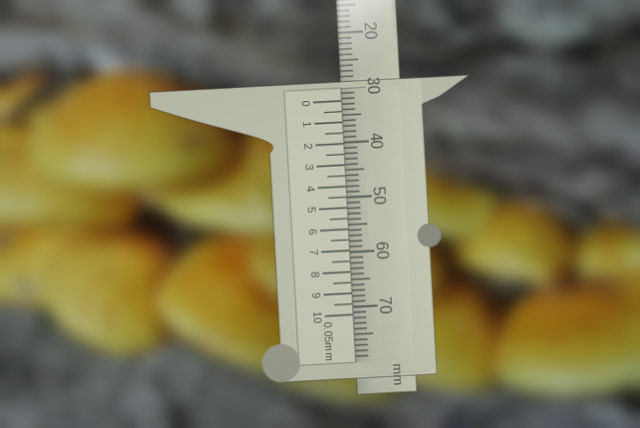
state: 32.4mm
